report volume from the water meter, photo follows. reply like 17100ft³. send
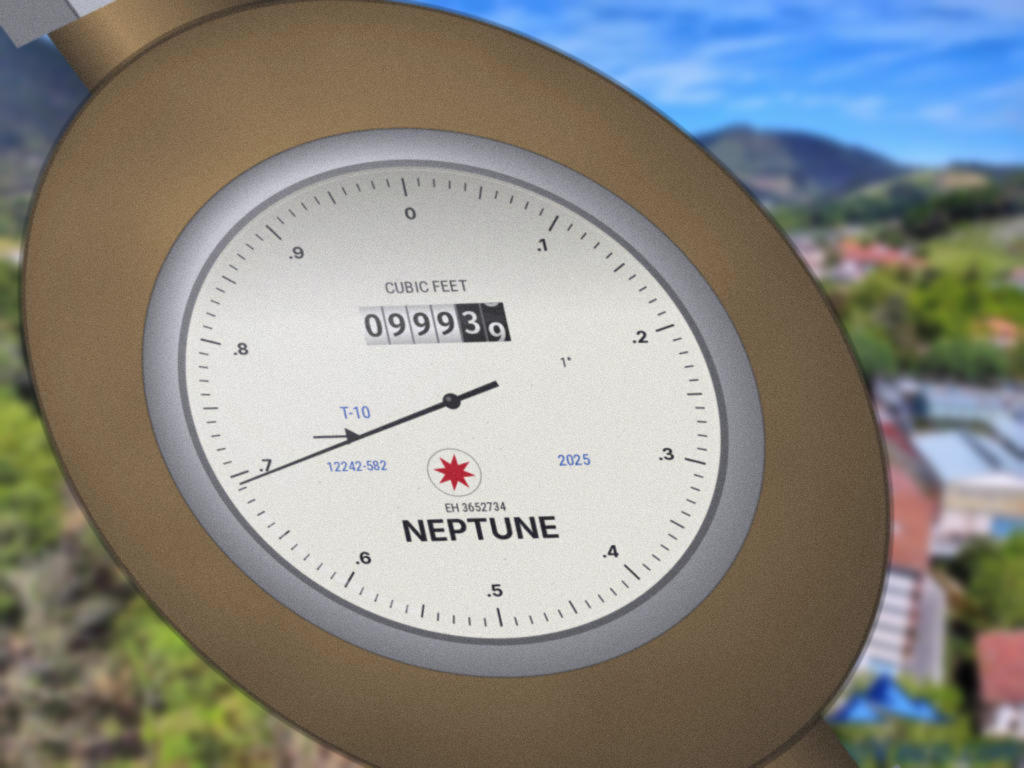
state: 99938.69ft³
